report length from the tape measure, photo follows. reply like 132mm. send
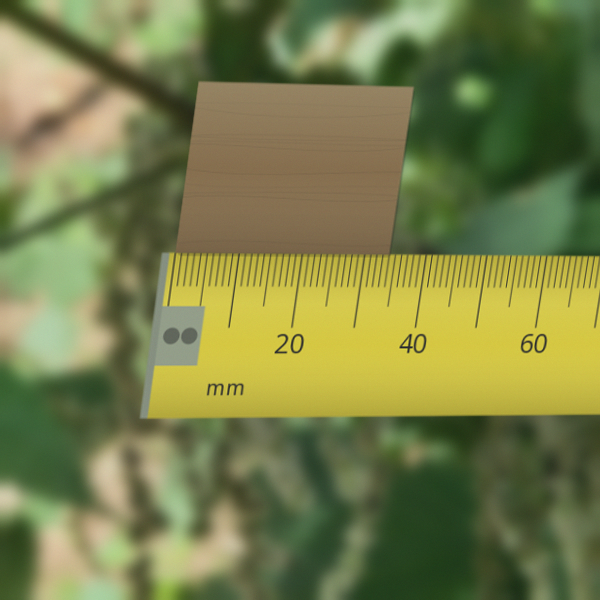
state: 34mm
